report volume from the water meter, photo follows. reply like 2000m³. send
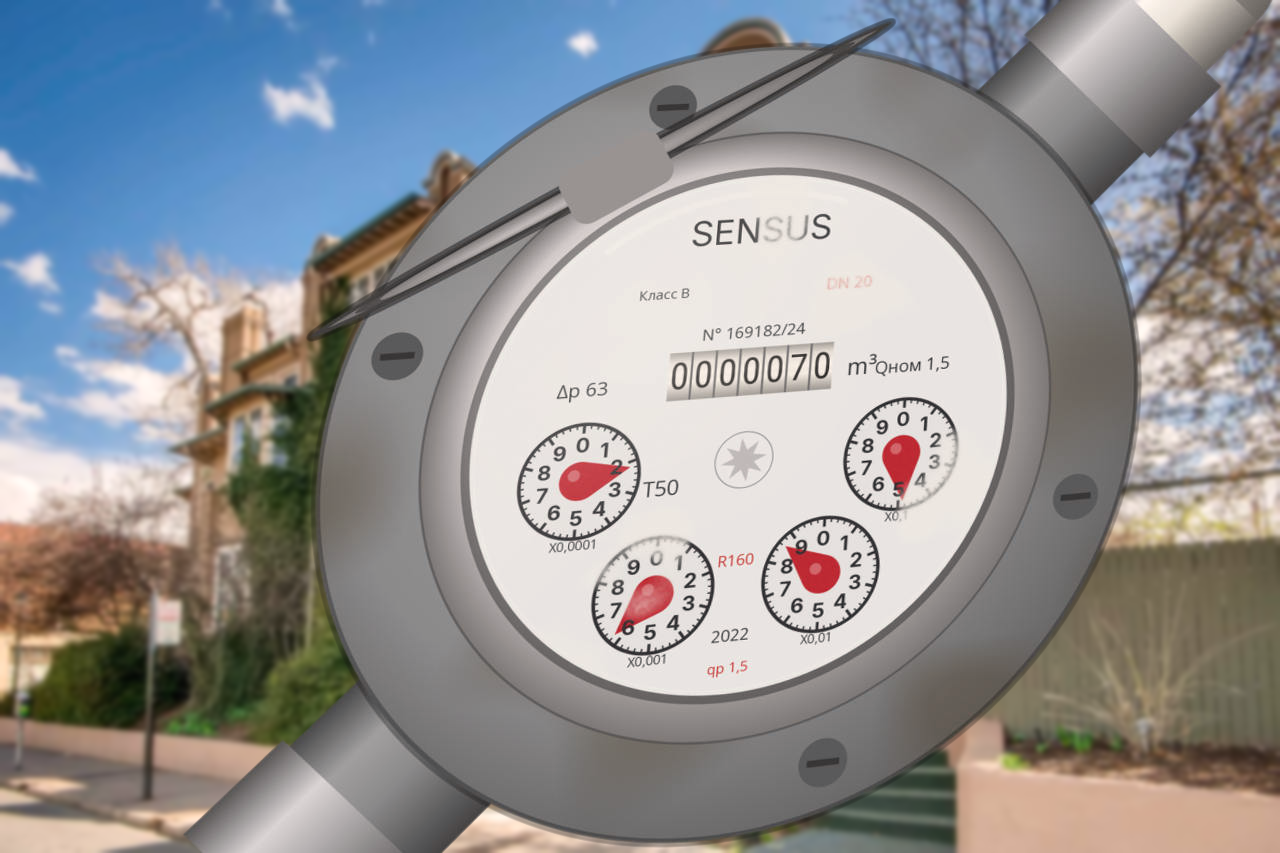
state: 70.4862m³
